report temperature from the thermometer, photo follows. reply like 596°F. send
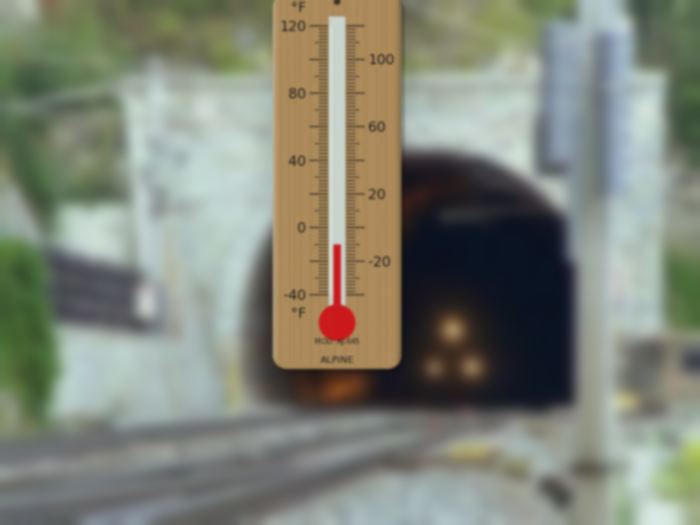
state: -10°F
